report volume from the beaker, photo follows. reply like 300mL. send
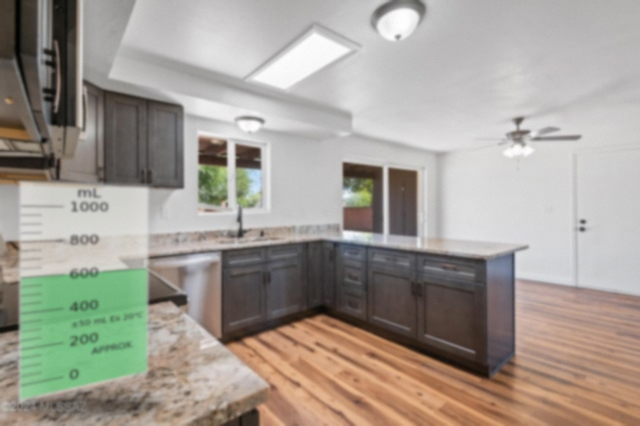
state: 600mL
